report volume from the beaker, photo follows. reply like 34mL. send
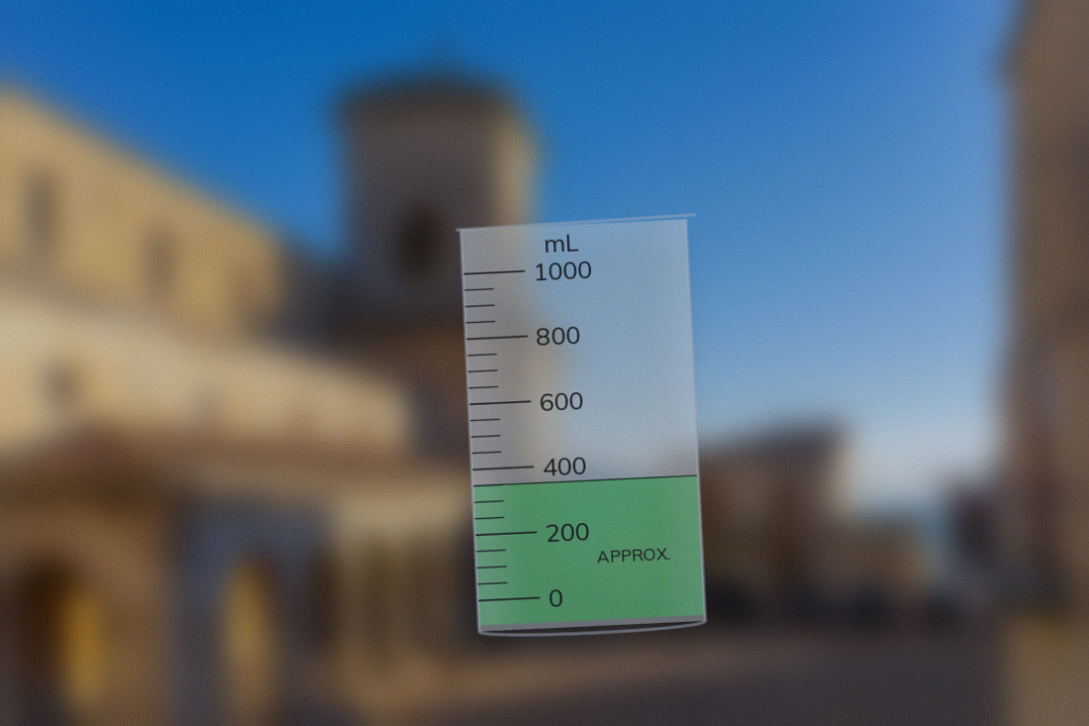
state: 350mL
